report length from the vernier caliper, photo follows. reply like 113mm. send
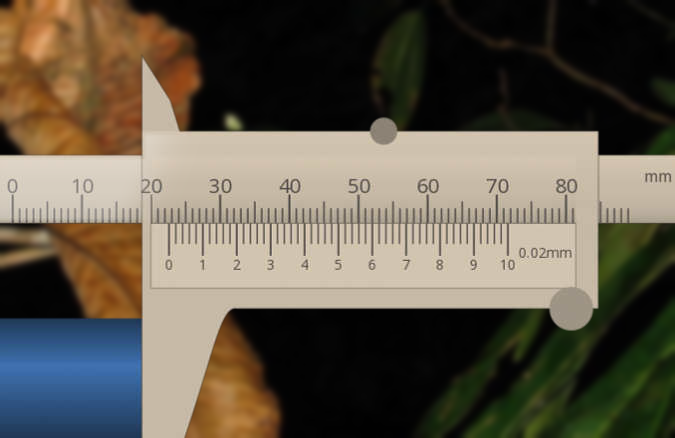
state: 22.6mm
